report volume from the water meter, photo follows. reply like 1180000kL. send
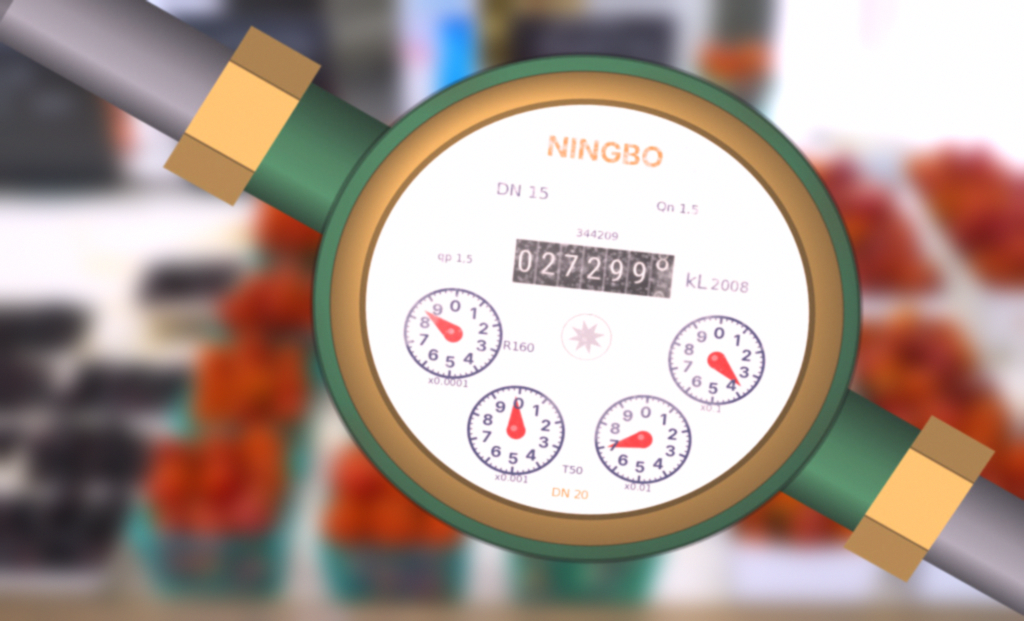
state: 272998.3698kL
